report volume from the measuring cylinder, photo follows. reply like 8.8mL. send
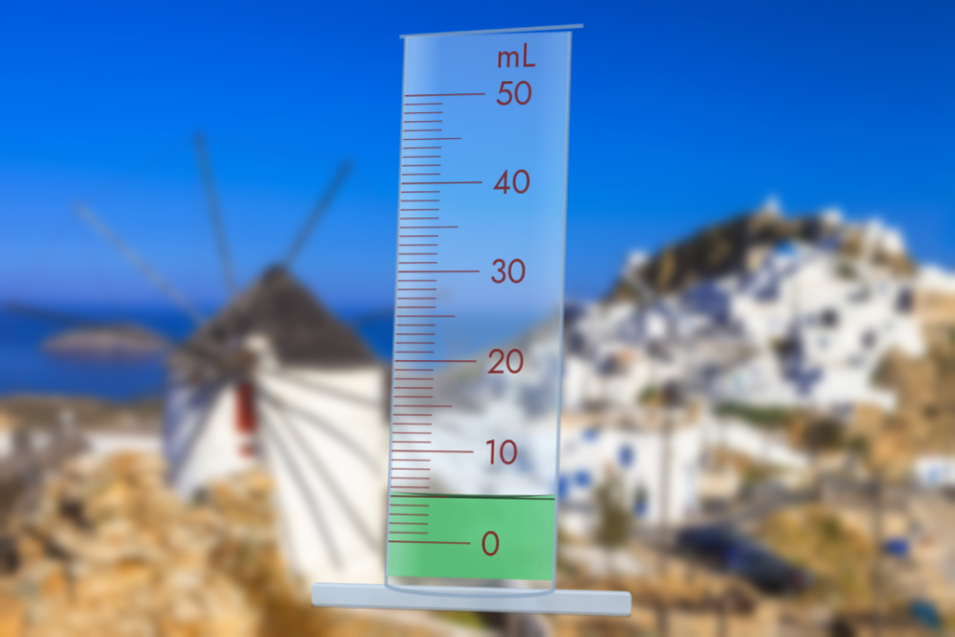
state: 5mL
